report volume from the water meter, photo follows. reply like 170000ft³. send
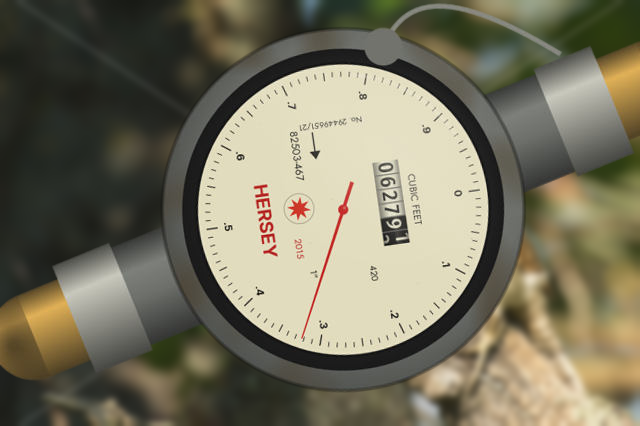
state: 62791.32ft³
